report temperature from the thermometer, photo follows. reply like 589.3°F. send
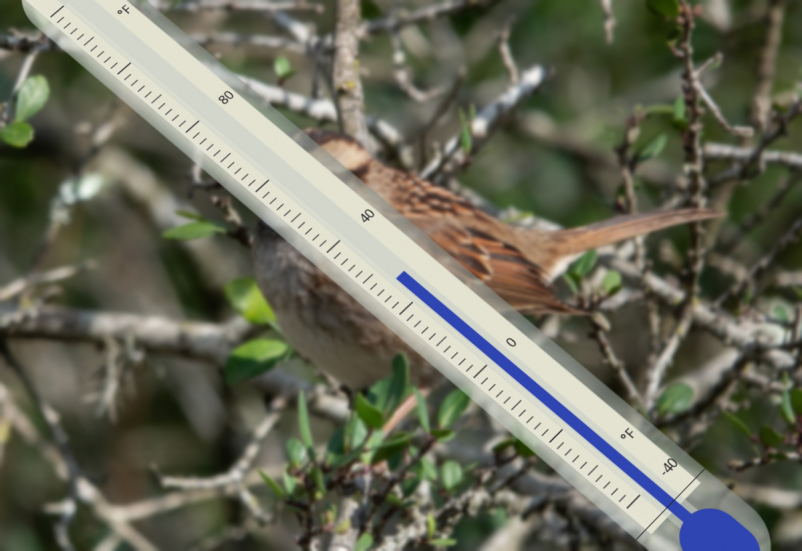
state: 26°F
